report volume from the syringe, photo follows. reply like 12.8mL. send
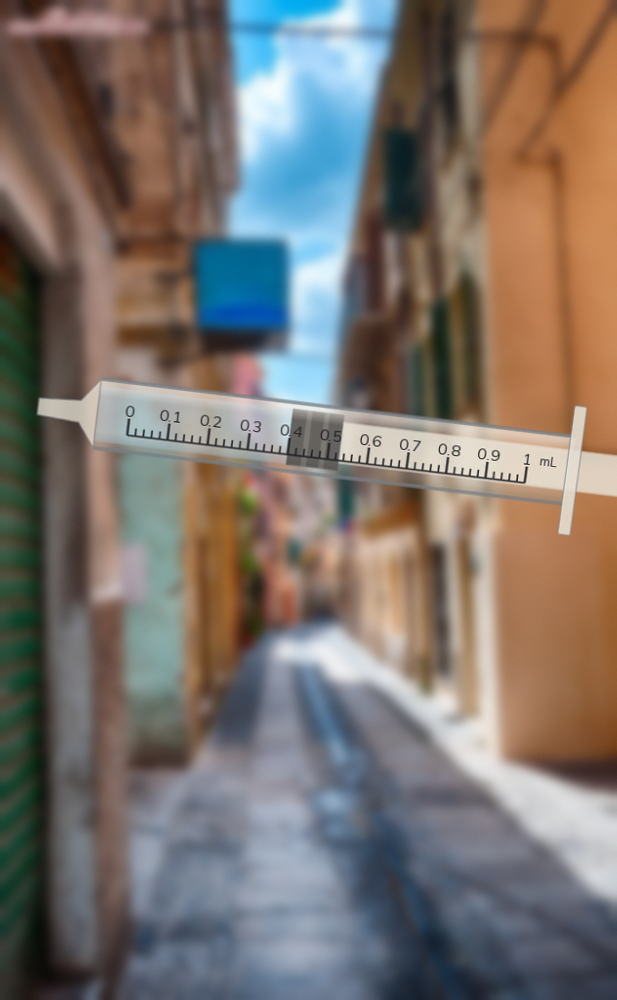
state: 0.4mL
